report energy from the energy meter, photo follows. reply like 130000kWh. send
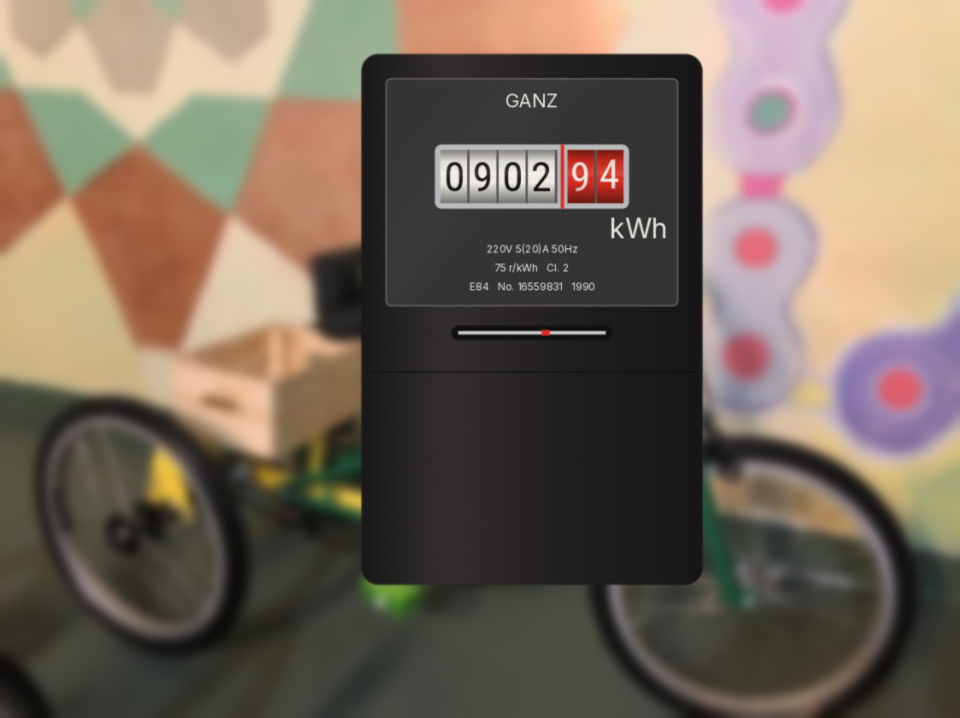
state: 902.94kWh
